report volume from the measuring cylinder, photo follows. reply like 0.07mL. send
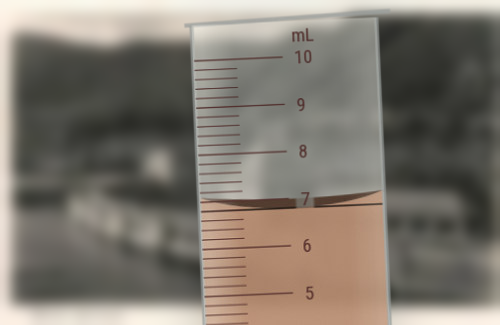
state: 6.8mL
